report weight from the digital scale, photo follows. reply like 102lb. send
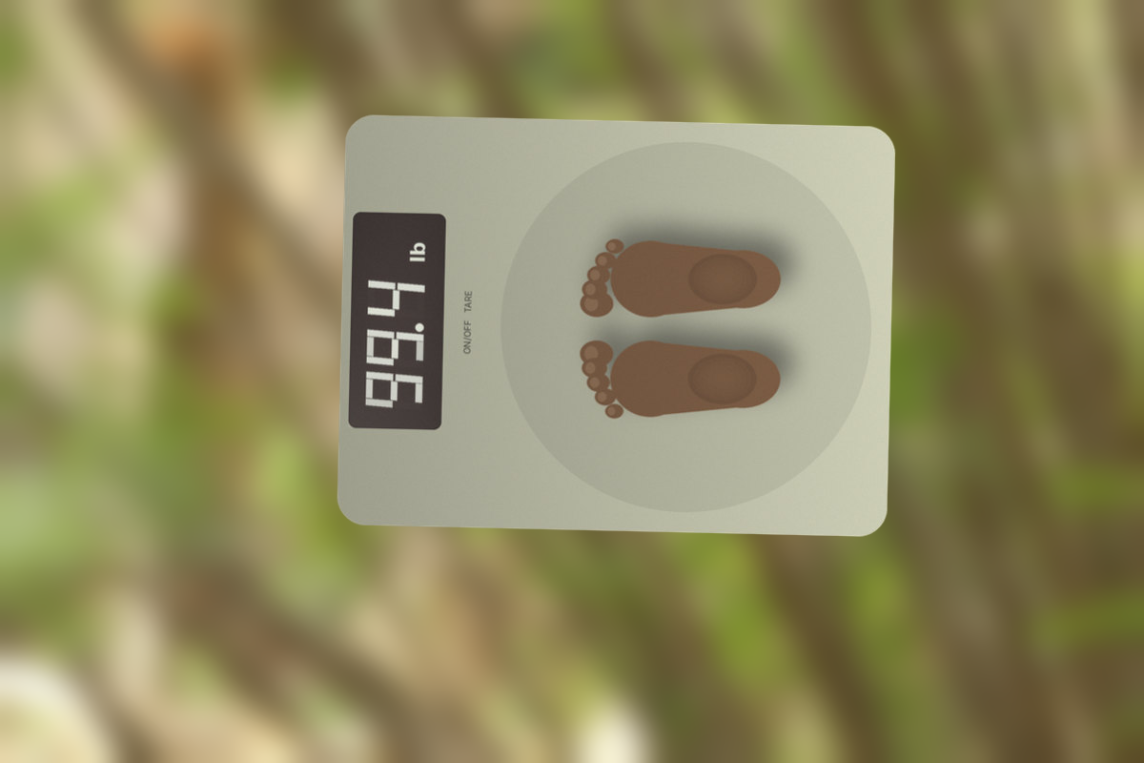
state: 99.4lb
